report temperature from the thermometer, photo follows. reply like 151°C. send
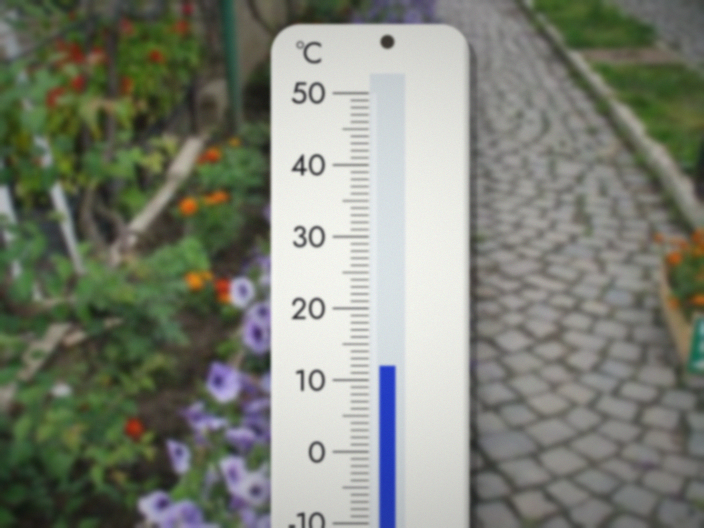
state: 12°C
